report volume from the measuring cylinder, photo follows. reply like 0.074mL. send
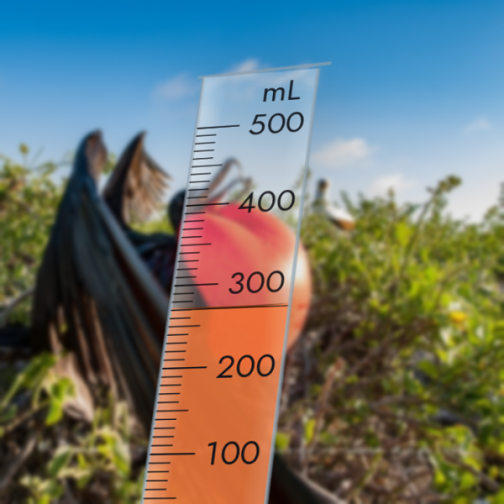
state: 270mL
